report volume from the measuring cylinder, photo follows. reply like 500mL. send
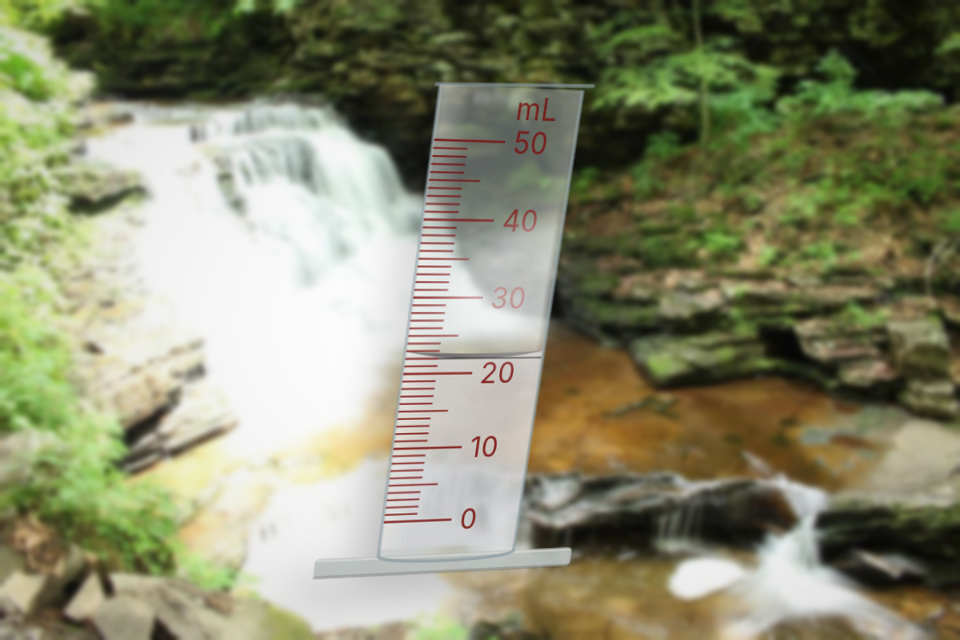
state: 22mL
